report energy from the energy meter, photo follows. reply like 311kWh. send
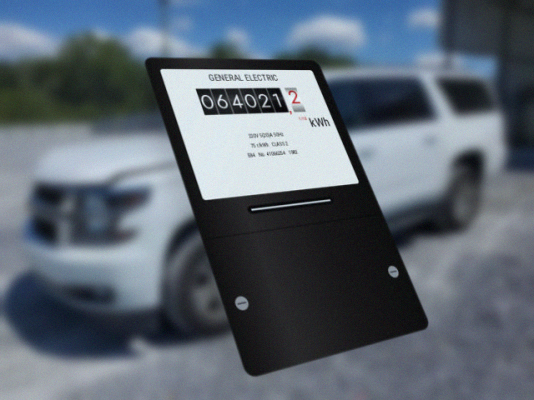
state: 64021.2kWh
